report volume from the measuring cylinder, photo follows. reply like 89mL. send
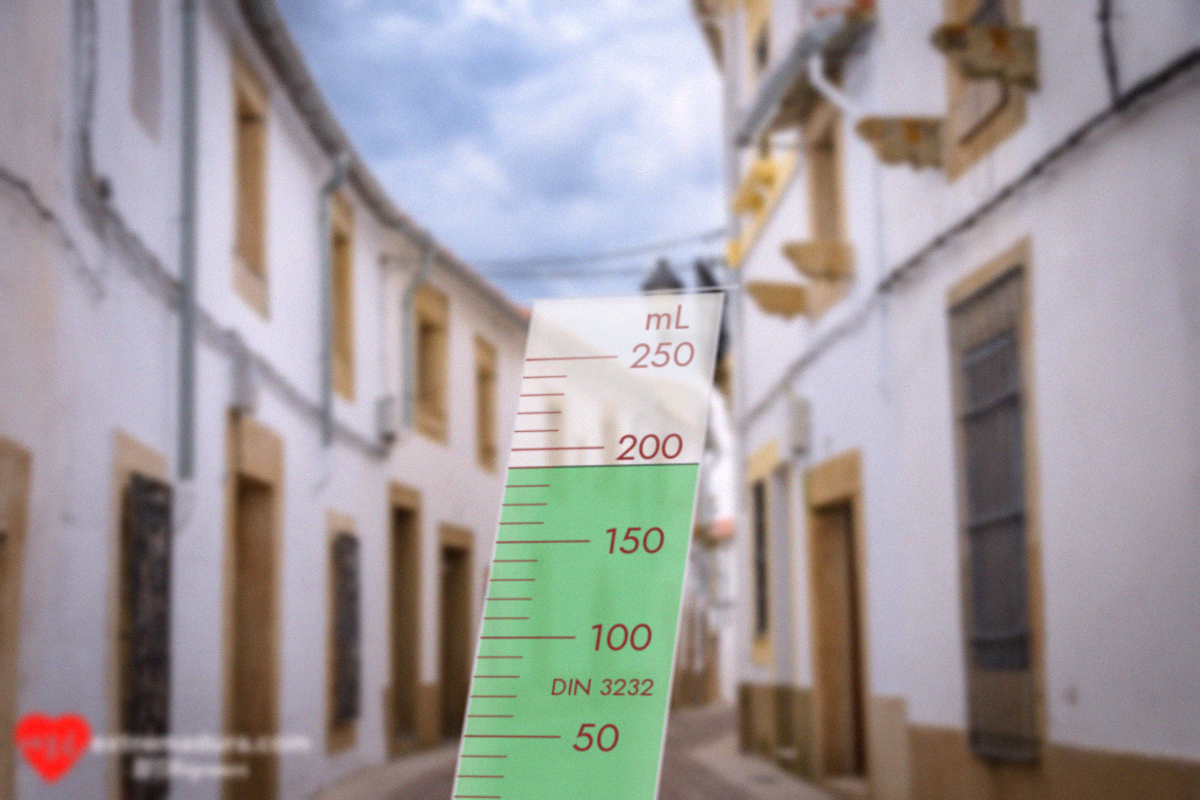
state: 190mL
